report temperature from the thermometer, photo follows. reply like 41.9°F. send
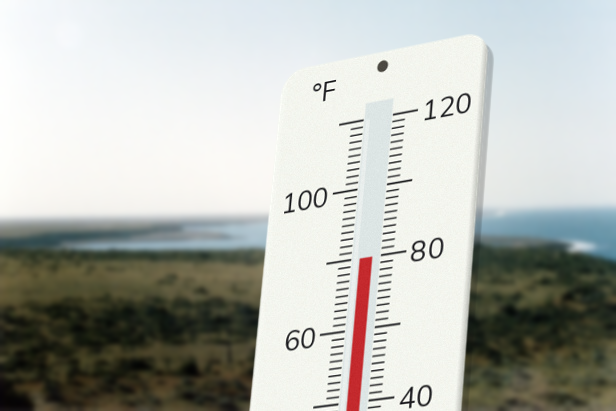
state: 80°F
